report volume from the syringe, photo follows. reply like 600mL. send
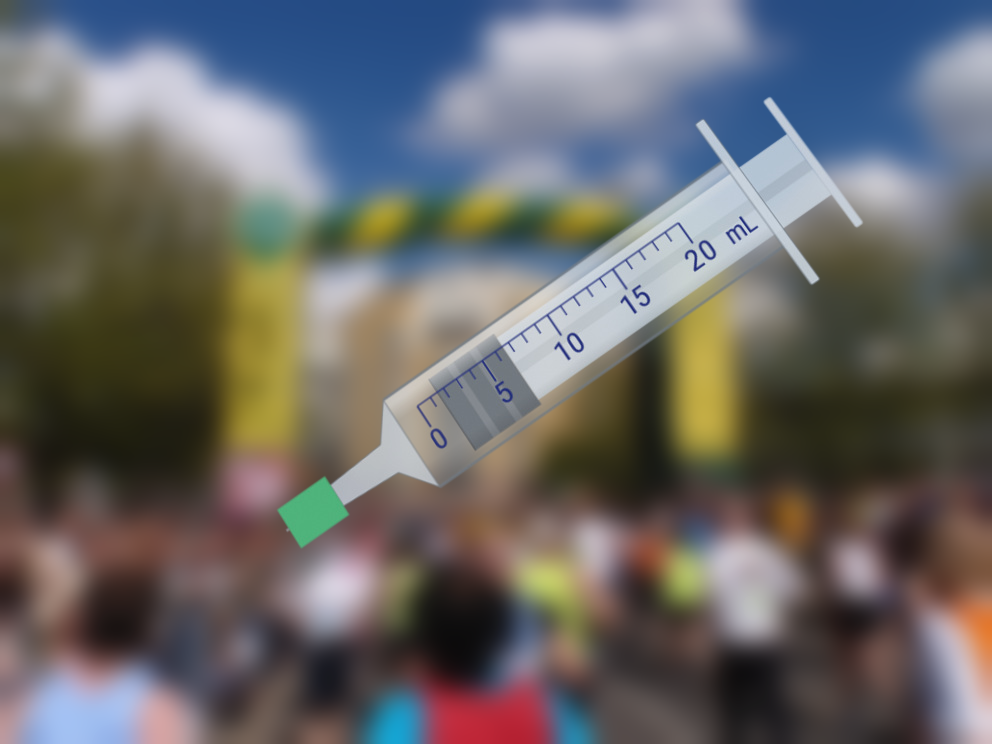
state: 1.5mL
